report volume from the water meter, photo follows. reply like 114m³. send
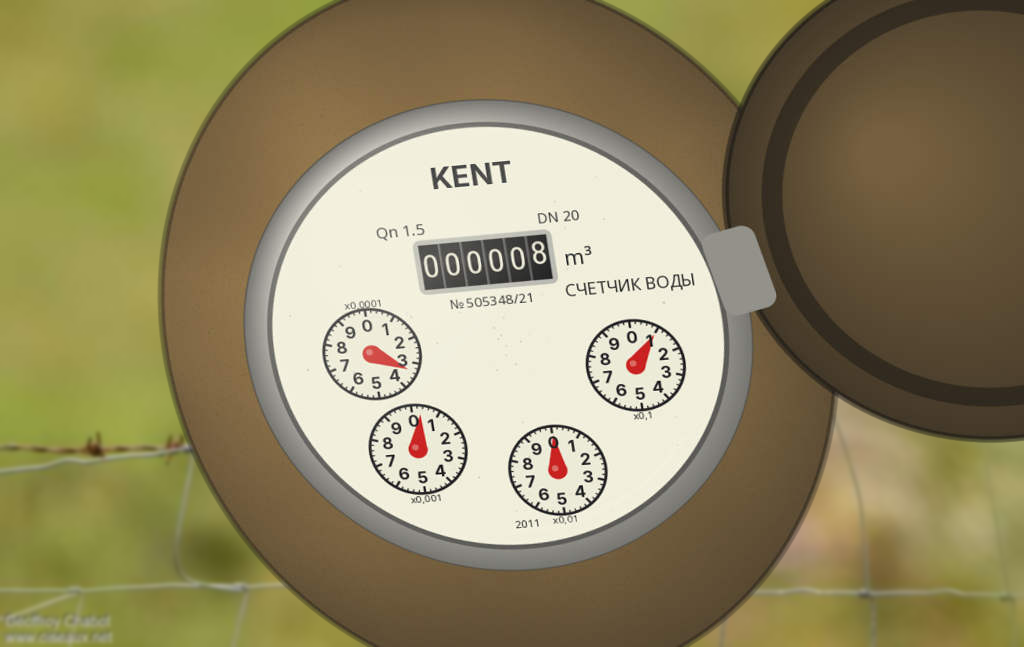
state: 8.1003m³
